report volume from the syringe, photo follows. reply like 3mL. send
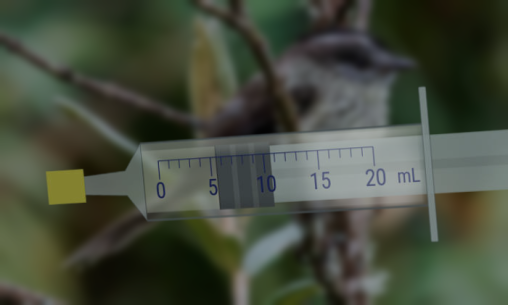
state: 5.5mL
